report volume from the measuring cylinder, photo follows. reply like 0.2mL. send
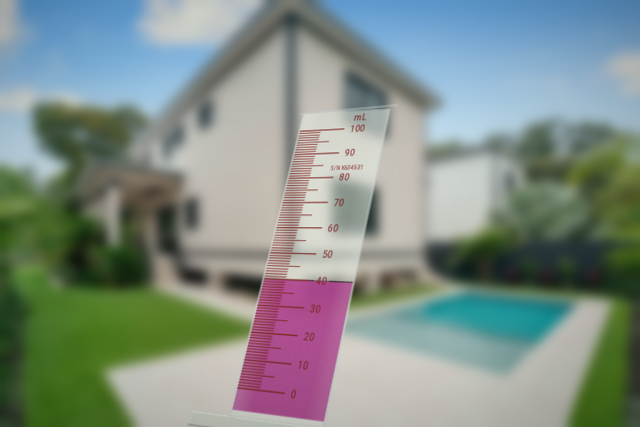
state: 40mL
